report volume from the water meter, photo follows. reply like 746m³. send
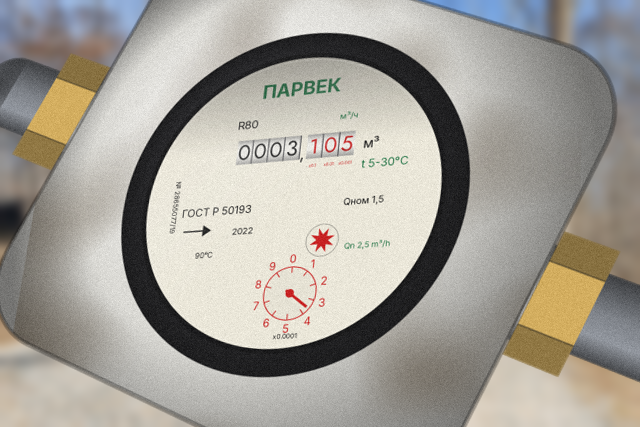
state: 3.1053m³
